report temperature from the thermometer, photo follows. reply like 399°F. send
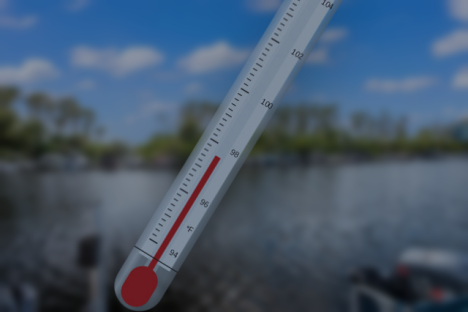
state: 97.6°F
